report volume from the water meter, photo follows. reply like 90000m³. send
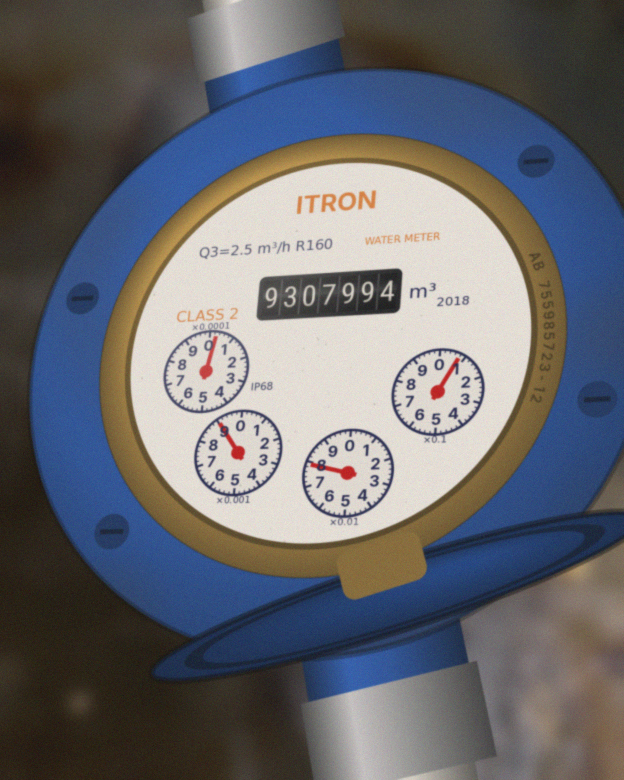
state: 9307994.0790m³
